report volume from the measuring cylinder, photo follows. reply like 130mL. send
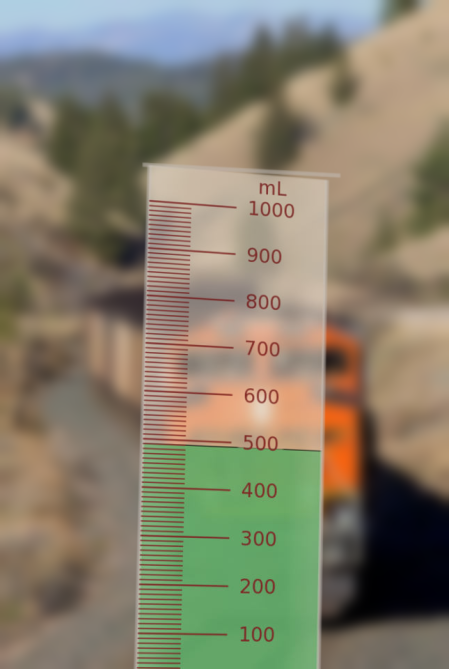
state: 490mL
